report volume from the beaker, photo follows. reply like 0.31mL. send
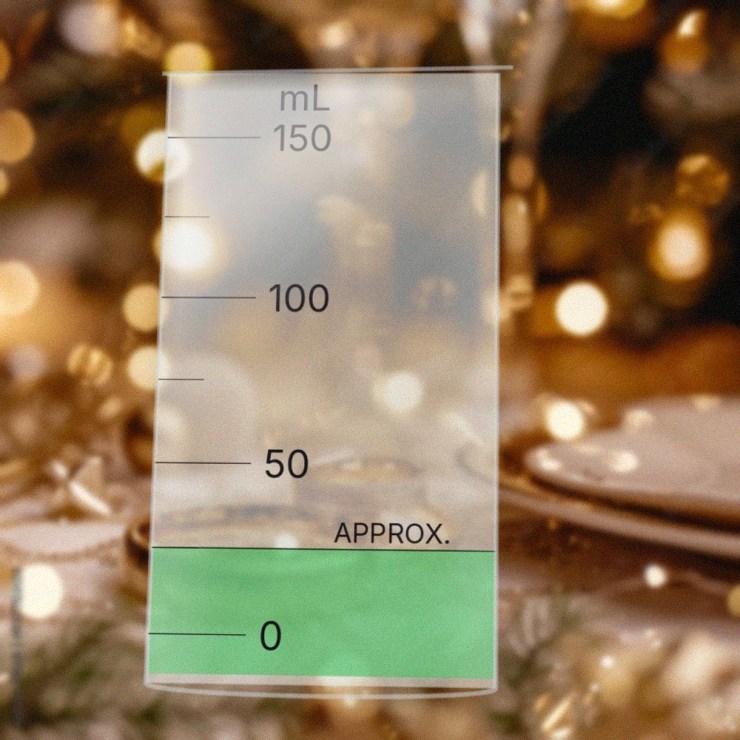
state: 25mL
